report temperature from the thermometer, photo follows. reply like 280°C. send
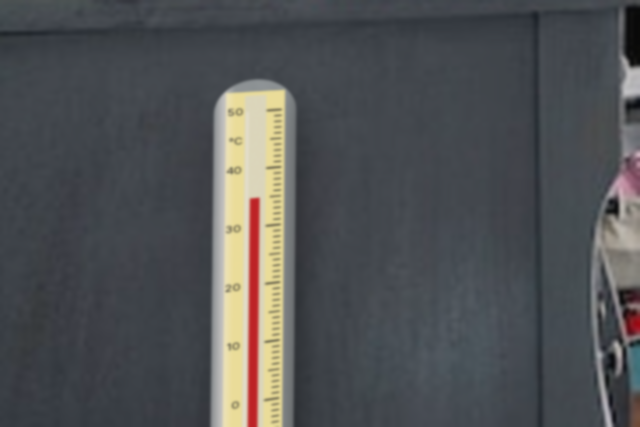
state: 35°C
